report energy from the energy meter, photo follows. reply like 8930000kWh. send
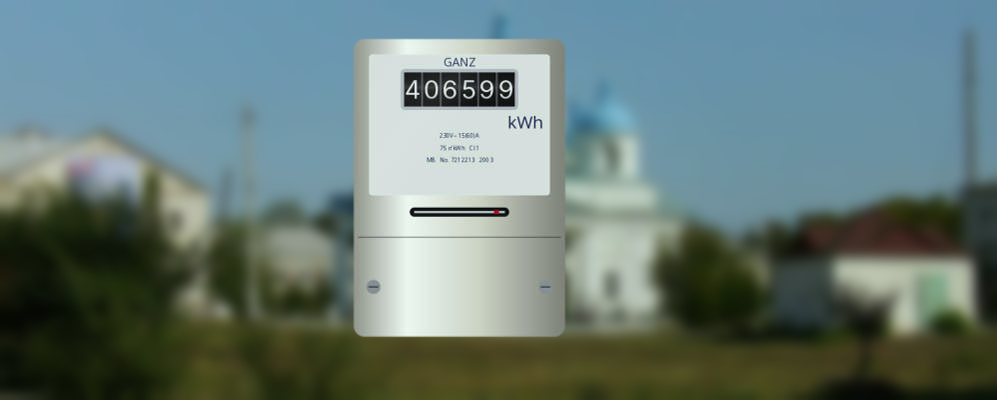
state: 406599kWh
